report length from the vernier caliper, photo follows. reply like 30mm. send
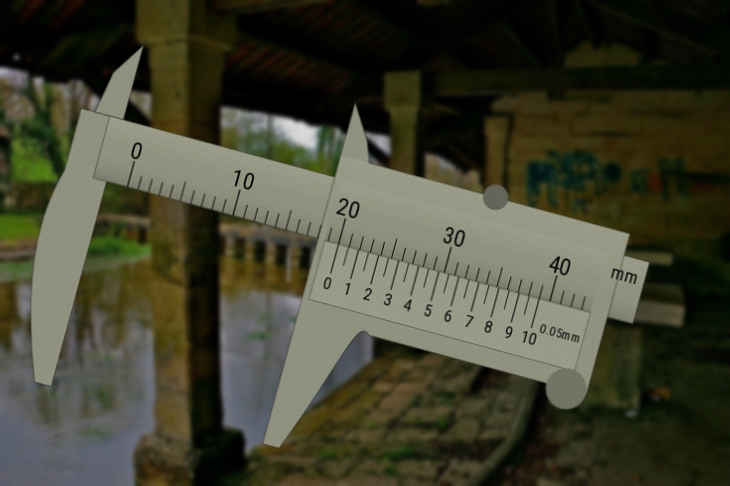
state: 20.0mm
